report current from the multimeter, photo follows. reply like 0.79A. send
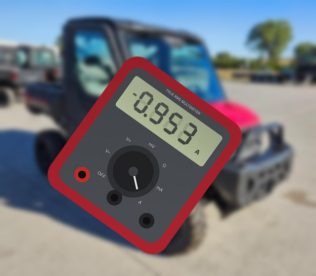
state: -0.953A
